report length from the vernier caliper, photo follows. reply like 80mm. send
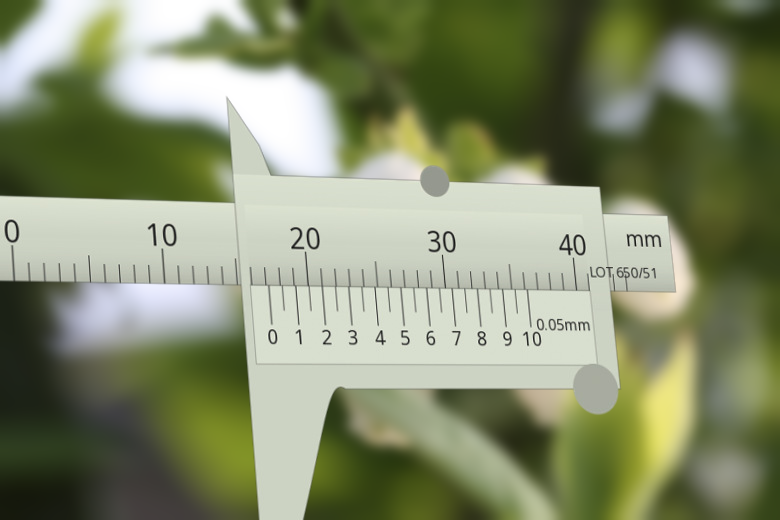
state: 17.2mm
